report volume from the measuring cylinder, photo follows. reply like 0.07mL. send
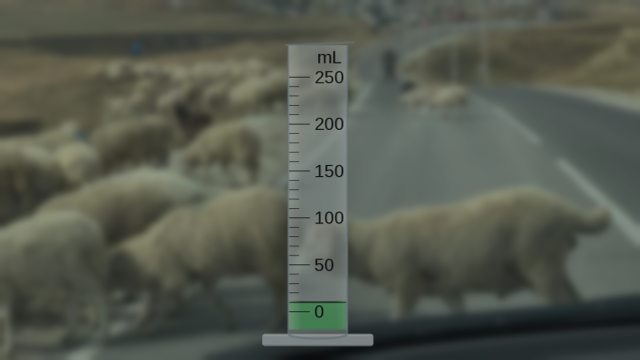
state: 10mL
